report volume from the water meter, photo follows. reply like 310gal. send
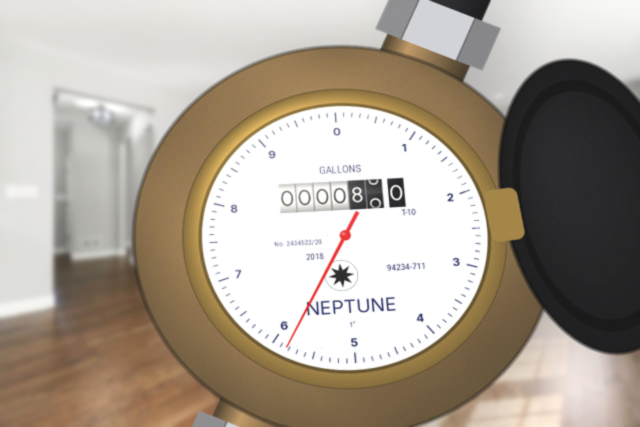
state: 885.8gal
